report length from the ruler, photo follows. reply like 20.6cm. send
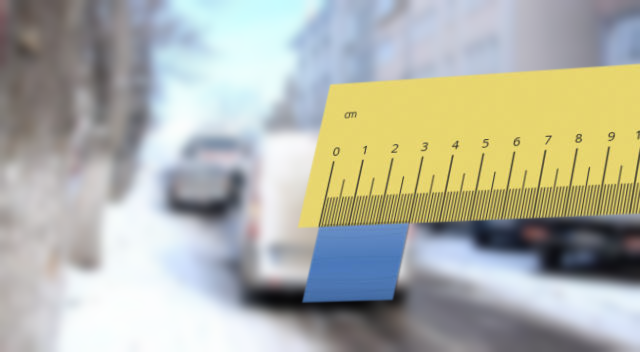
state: 3cm
